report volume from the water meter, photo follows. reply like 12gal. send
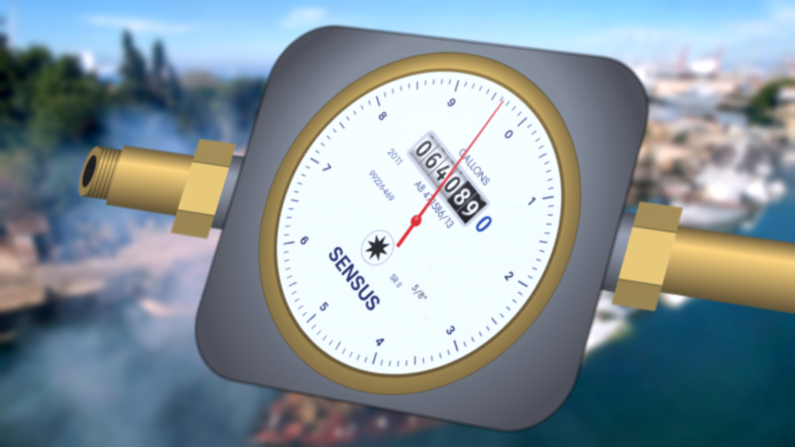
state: 640889.6gal
